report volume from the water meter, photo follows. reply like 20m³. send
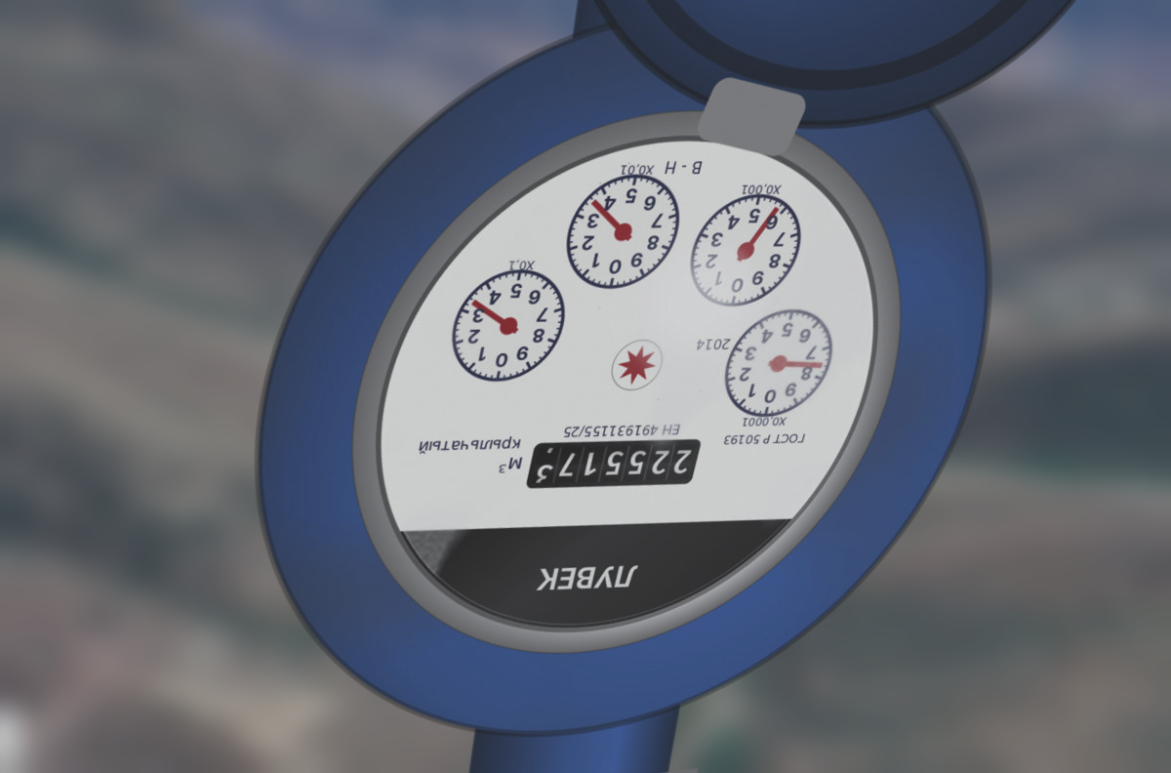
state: 2255173.3357m³
